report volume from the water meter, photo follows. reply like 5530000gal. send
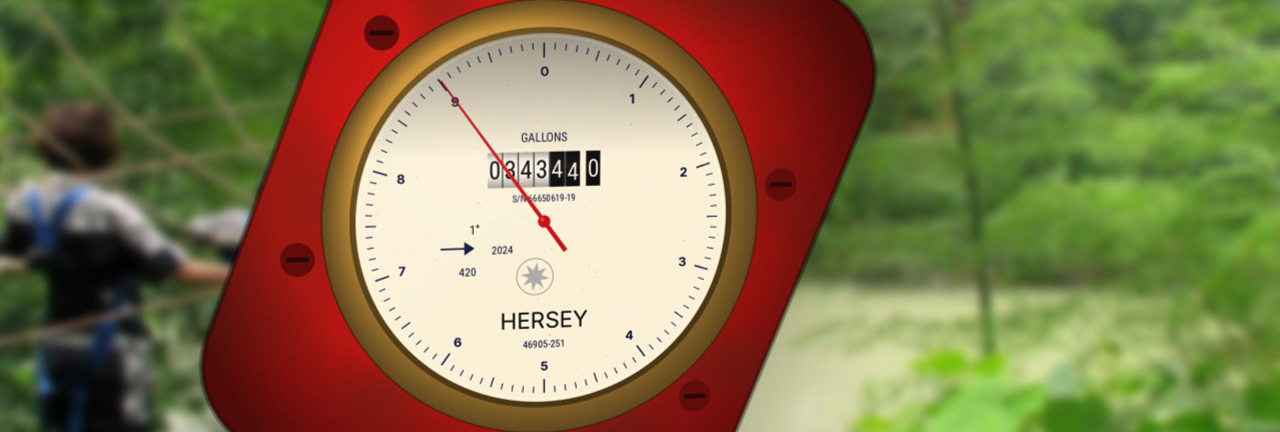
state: 343439.0gal
